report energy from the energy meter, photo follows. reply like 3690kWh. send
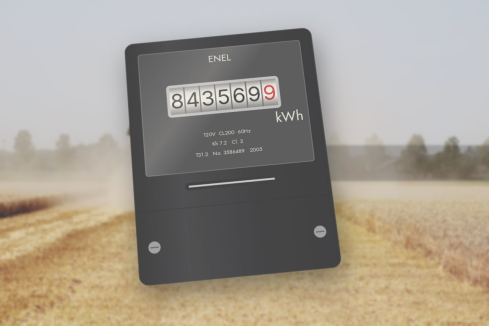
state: 843569.9kWh
